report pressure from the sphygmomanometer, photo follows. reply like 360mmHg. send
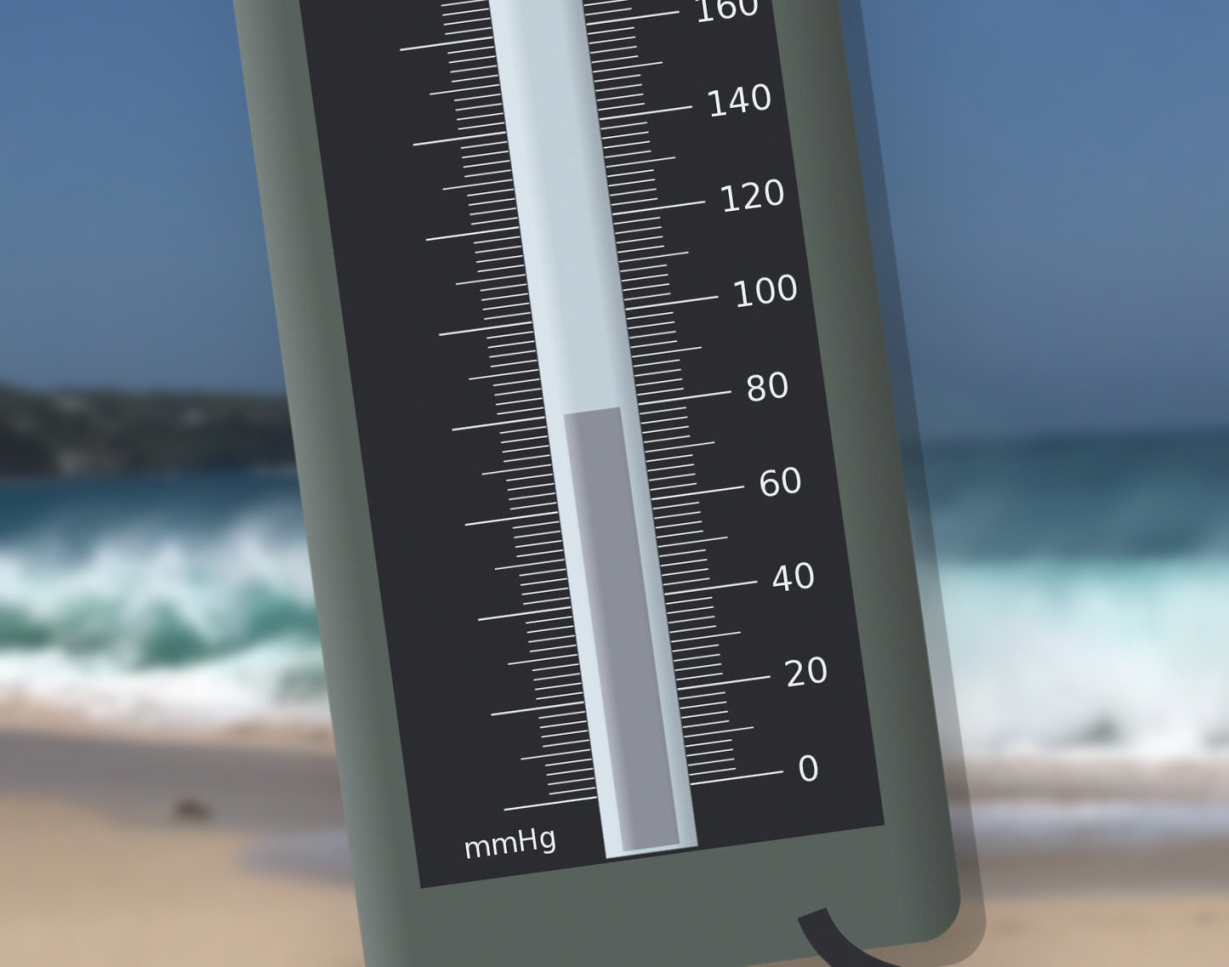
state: 80mmHg
